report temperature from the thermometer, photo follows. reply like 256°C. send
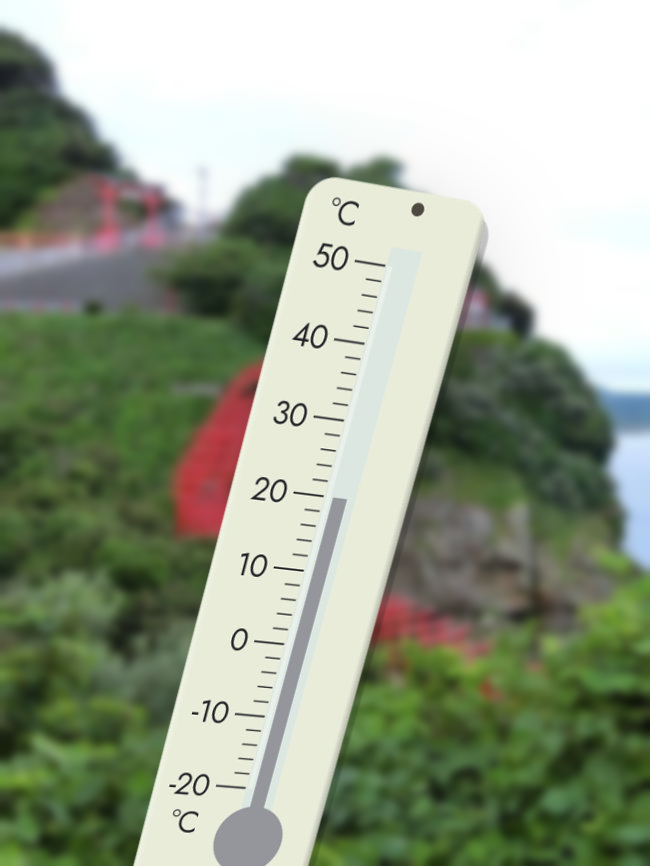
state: 20°C
